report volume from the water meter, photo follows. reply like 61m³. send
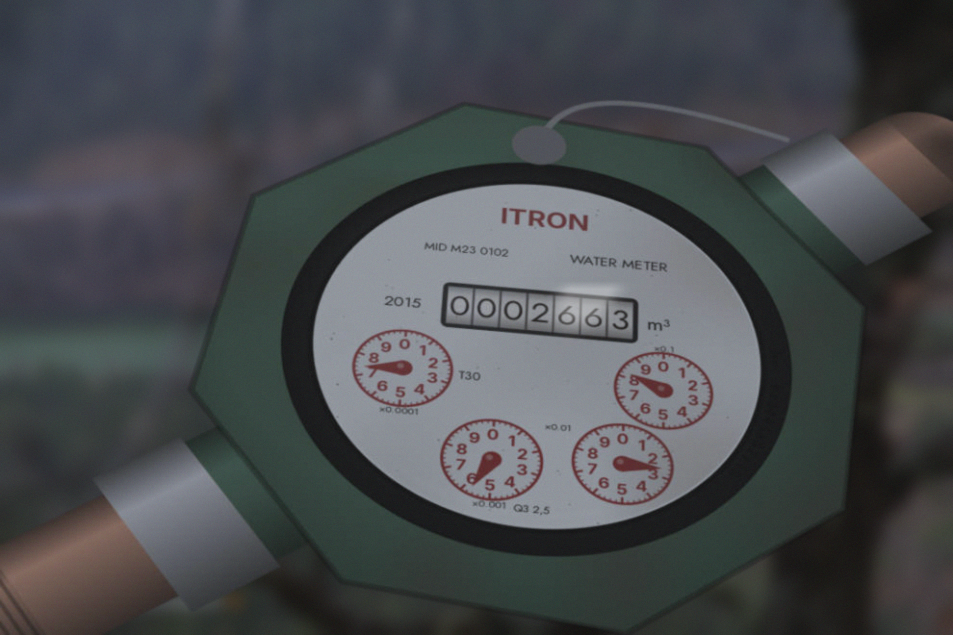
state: 2663.8257m³
